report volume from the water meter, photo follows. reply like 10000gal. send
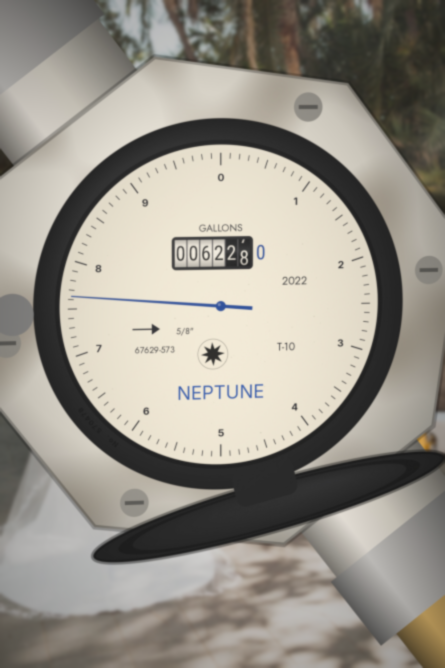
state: 62277.6gal
